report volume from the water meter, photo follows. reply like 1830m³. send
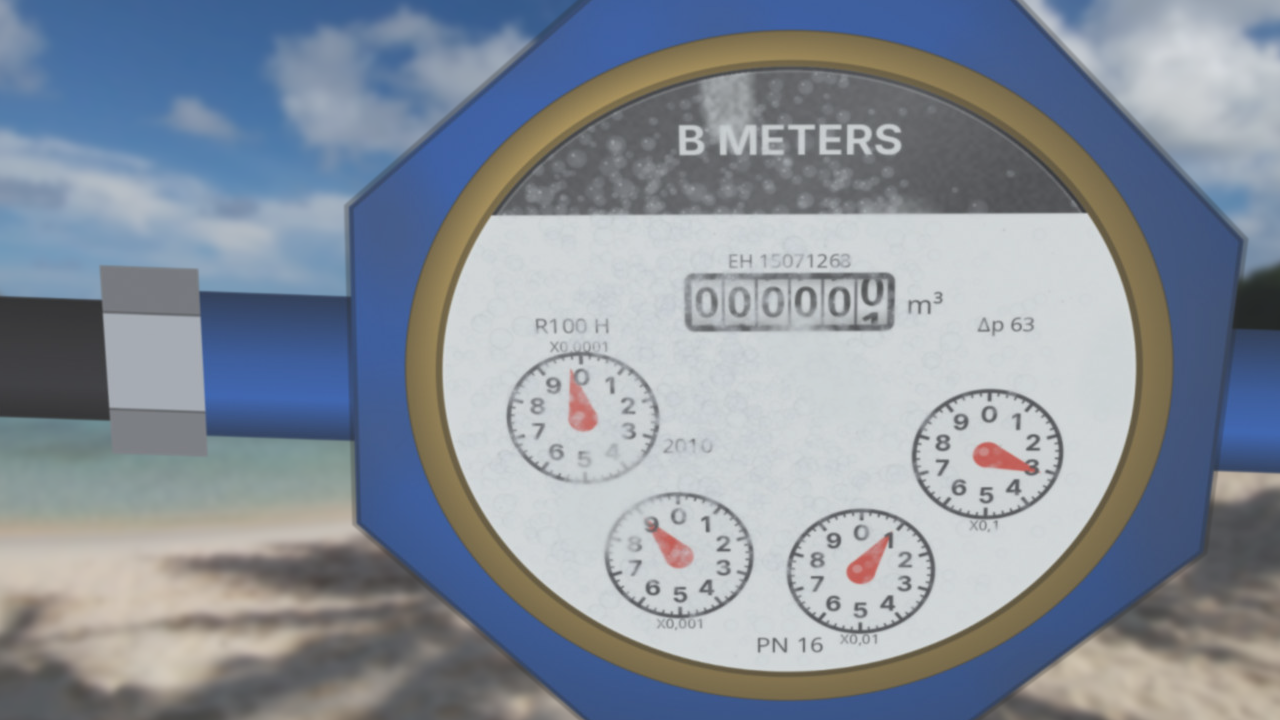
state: 0.3089m³
